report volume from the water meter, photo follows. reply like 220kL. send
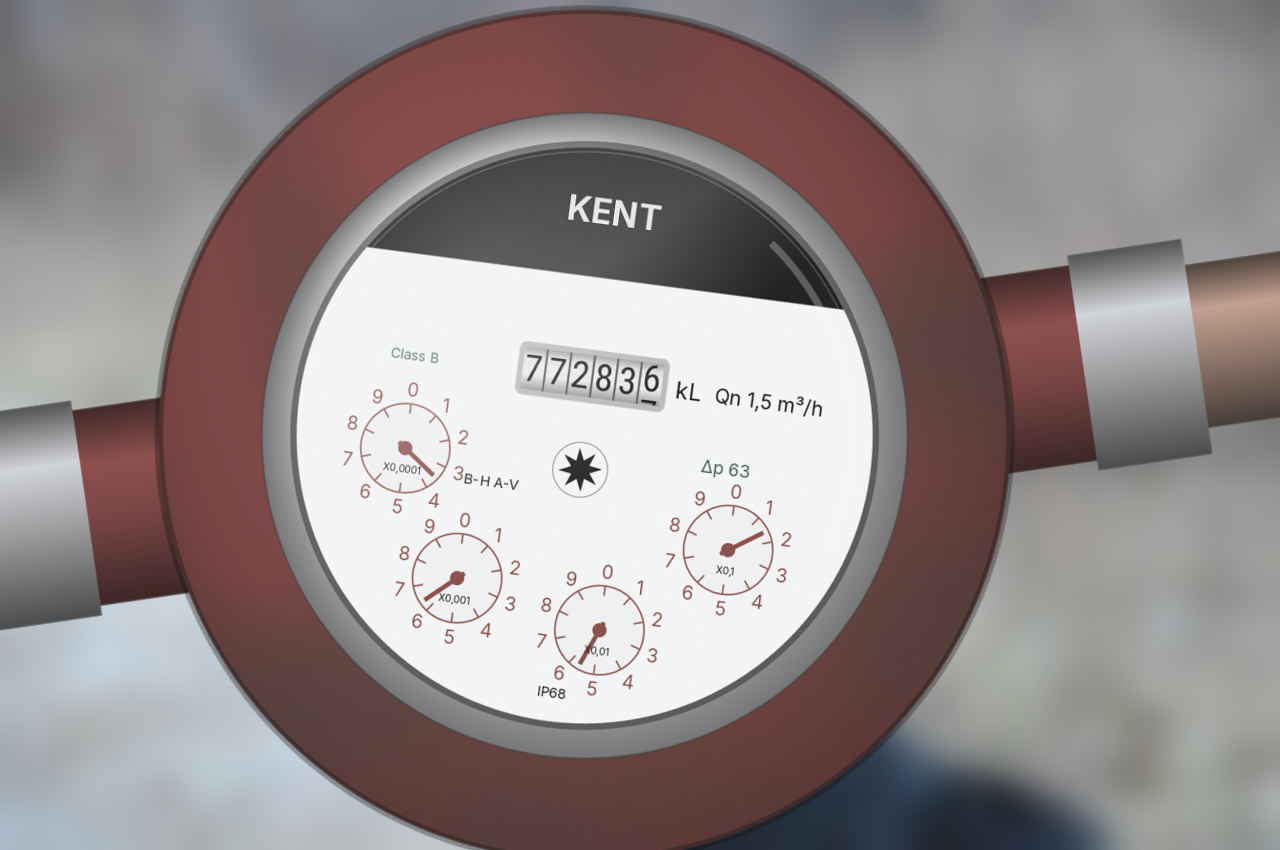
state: 772836.1563kL
